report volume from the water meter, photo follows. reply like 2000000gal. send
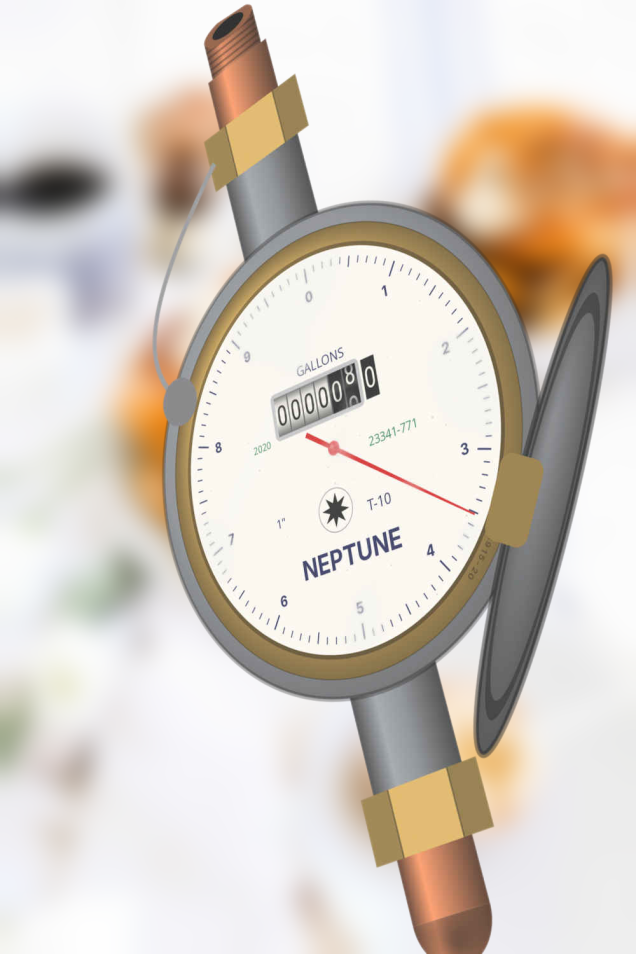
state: 83.5gal
